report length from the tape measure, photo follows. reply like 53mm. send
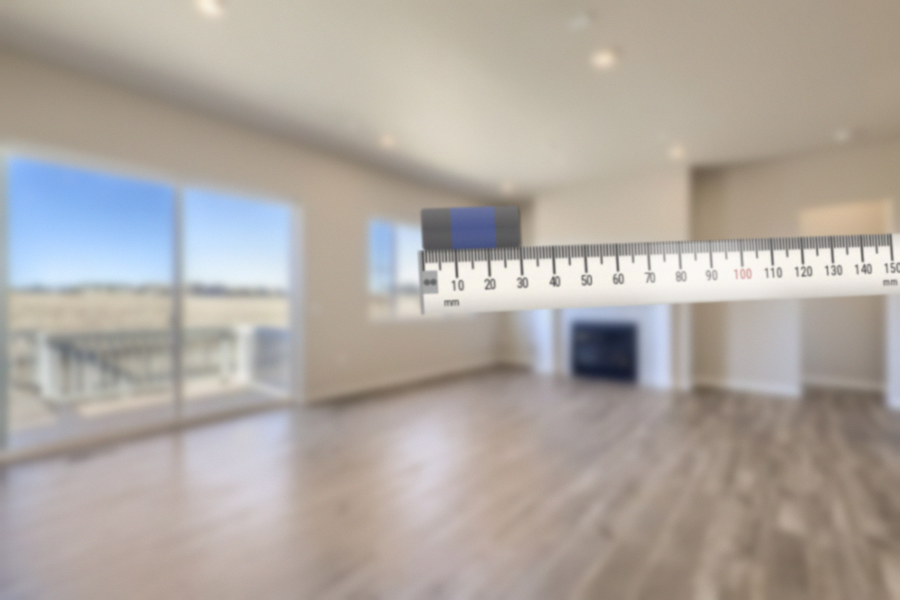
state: 30mm
